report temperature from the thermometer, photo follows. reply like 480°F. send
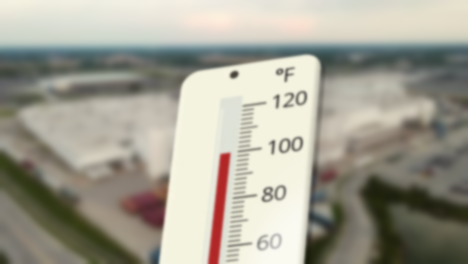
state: 100°F
